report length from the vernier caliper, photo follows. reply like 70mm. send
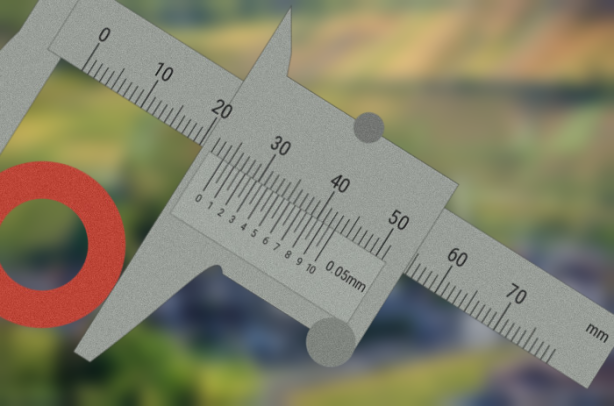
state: 24.0mm
